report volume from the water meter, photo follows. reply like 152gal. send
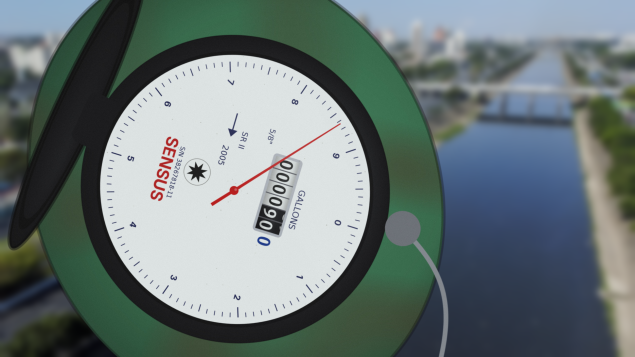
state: 898.6gal
